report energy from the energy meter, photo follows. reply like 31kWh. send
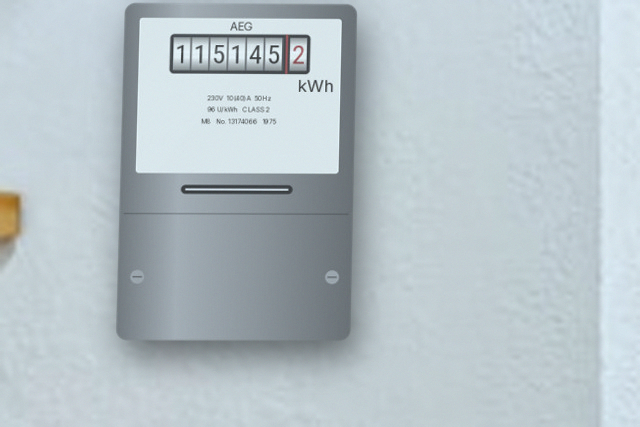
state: 115145.2kWh
